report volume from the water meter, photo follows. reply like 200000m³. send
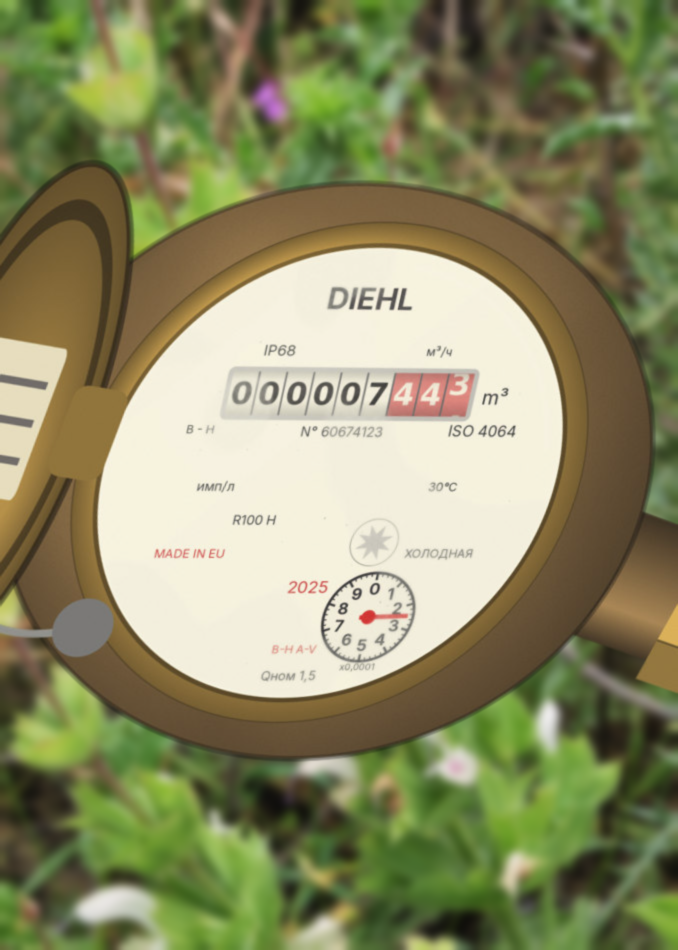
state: 7.4432m³
